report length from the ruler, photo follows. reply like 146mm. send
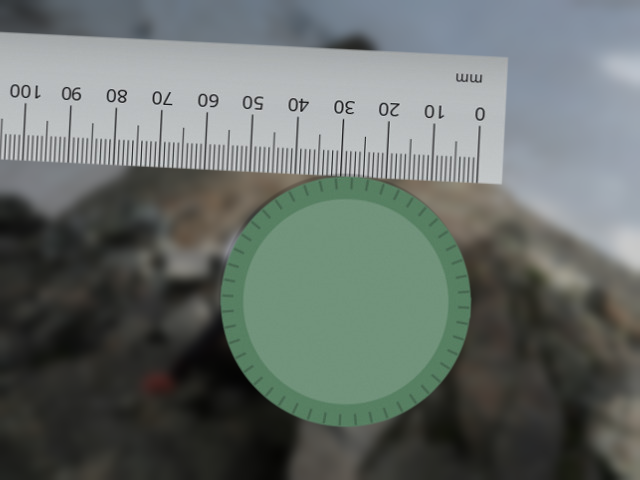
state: 55mm
